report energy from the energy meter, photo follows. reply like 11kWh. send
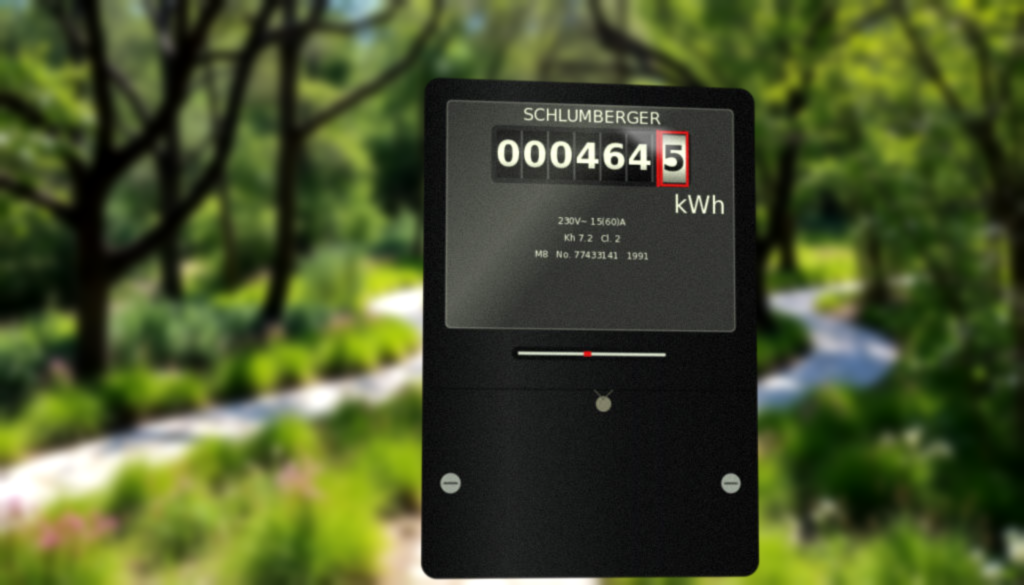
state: 464.5kWh
